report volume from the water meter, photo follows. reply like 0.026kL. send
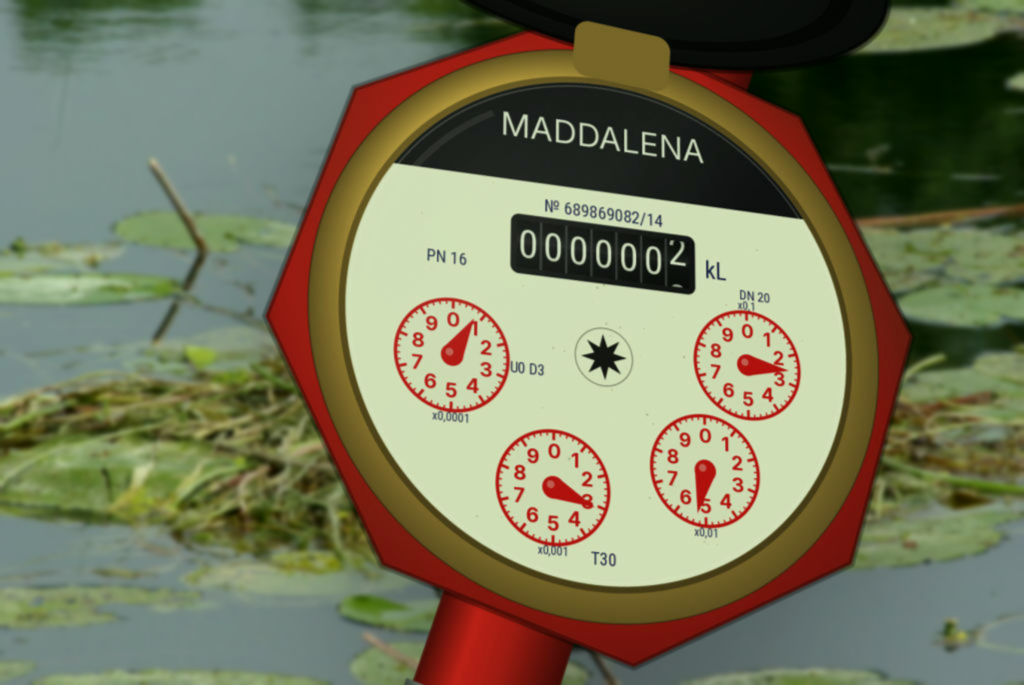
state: 2.2530kL
